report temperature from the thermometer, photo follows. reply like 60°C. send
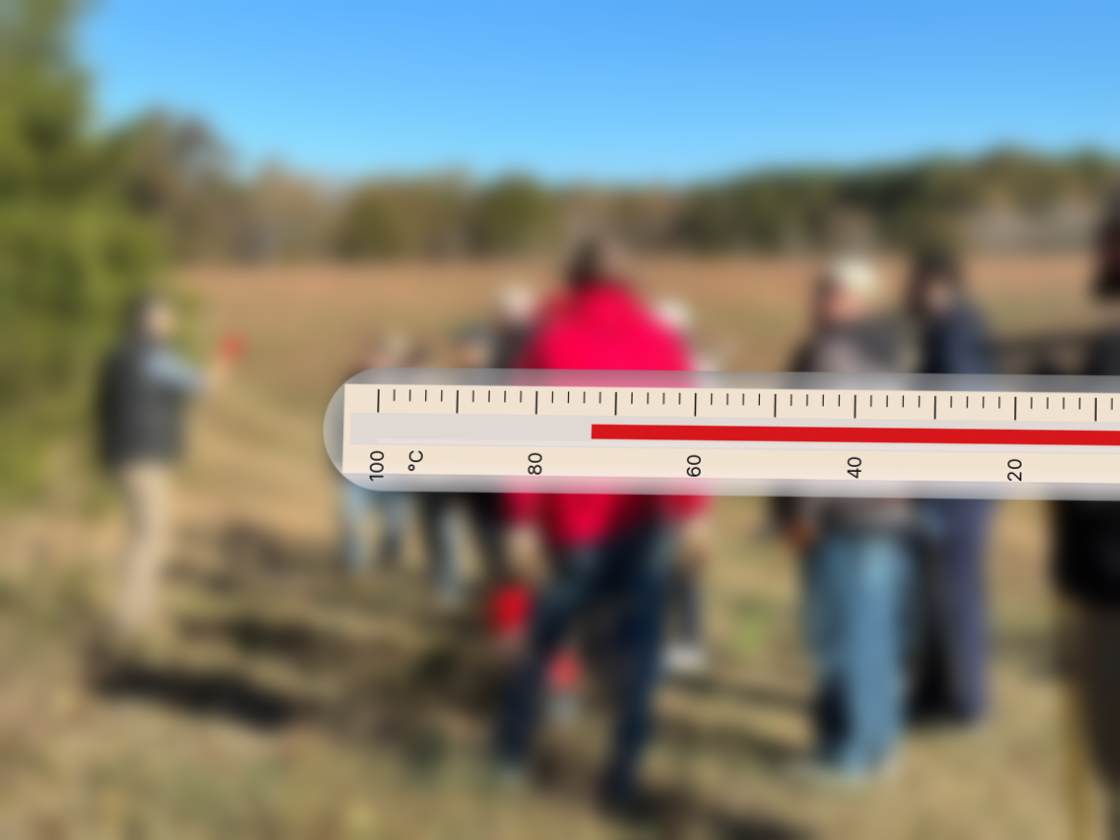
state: 73°C
